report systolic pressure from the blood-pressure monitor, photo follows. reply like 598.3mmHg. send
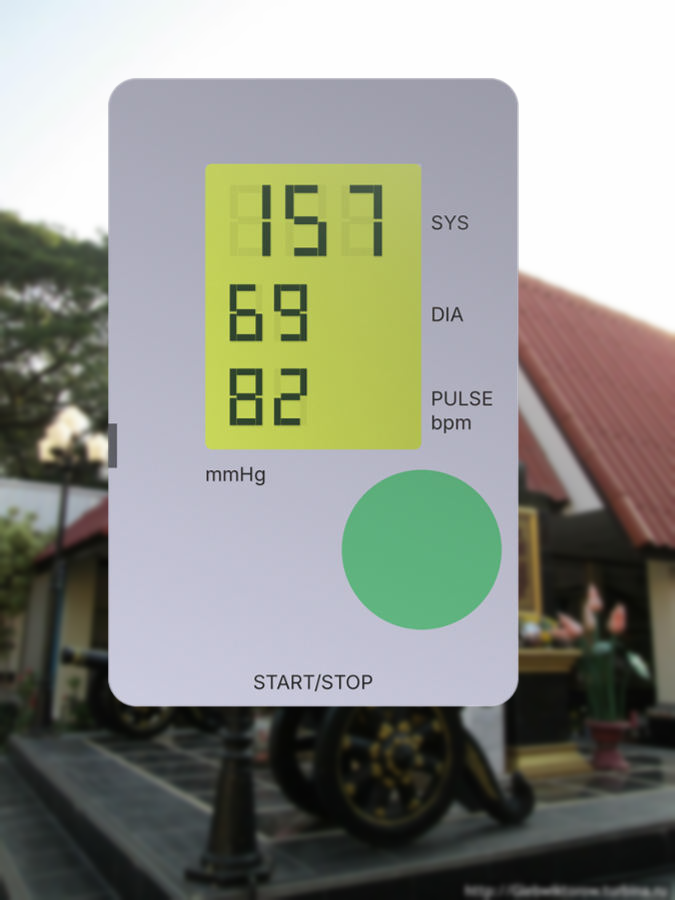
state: 157mmHg
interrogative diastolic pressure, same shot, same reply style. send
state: 69mmHg
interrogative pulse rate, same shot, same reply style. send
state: 82bpm
